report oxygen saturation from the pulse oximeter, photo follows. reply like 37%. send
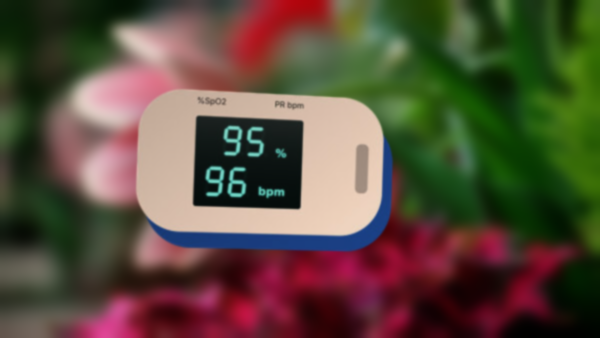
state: 95%
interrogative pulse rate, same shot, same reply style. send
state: 96bpm
